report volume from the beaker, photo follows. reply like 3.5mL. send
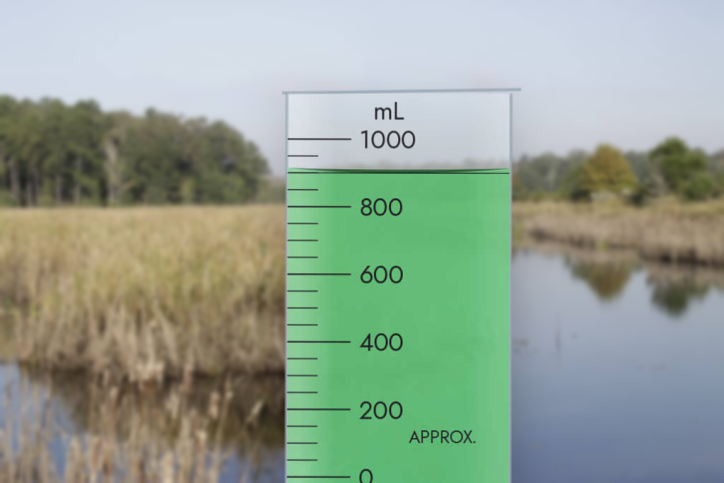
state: 900mL
